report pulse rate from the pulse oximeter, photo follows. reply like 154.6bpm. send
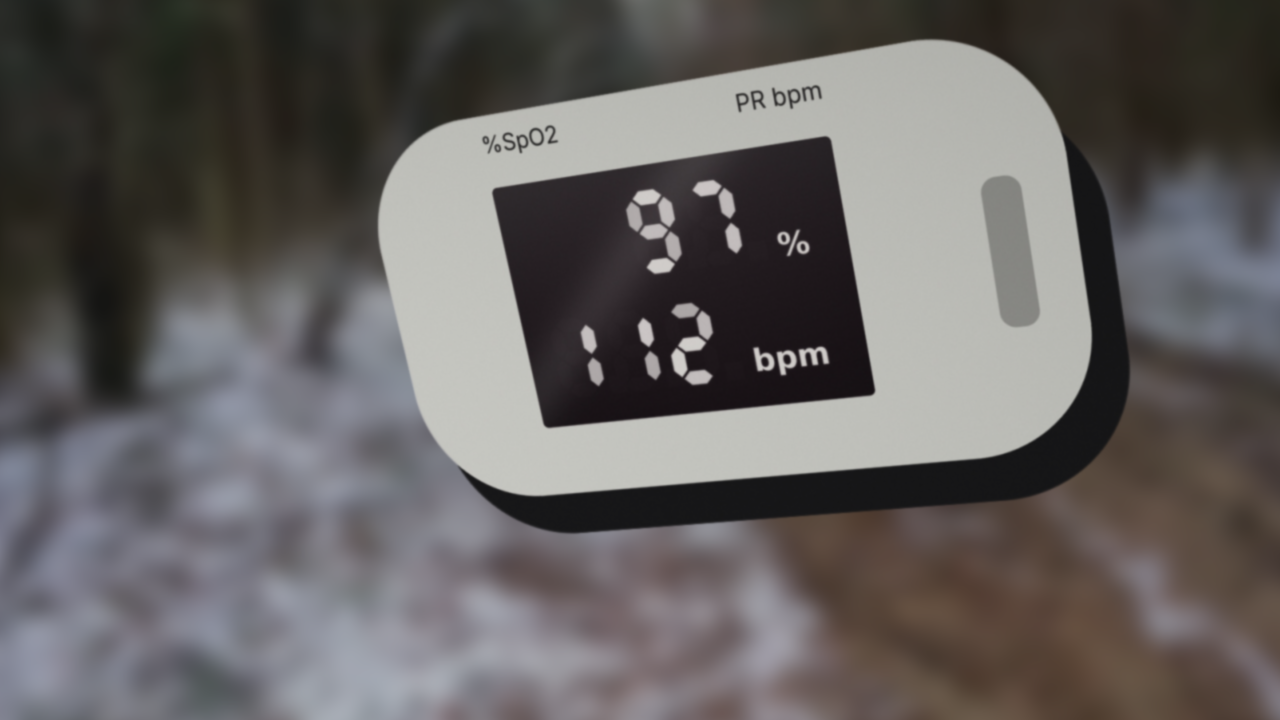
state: 112bpm
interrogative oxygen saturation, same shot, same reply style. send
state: 97%
